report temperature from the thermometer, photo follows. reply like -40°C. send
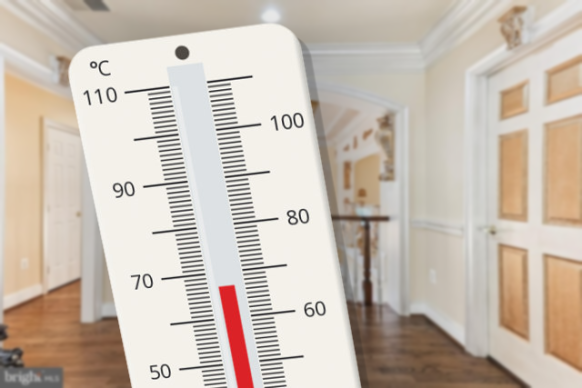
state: 67°C
